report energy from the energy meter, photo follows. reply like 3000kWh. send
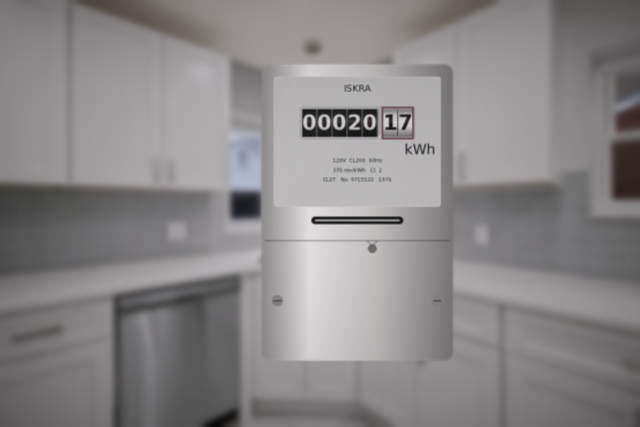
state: 20.17kWh
